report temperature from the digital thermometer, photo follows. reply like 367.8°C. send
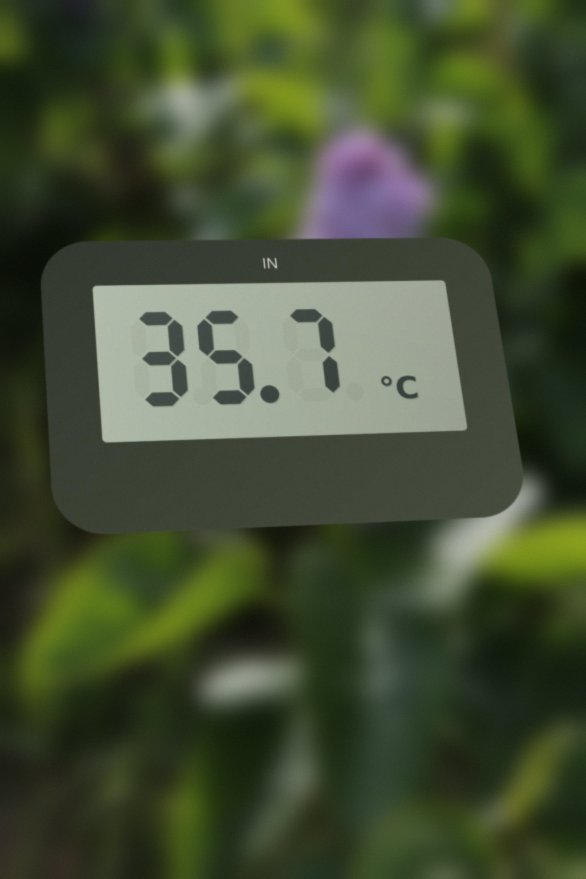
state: 35.7°C
